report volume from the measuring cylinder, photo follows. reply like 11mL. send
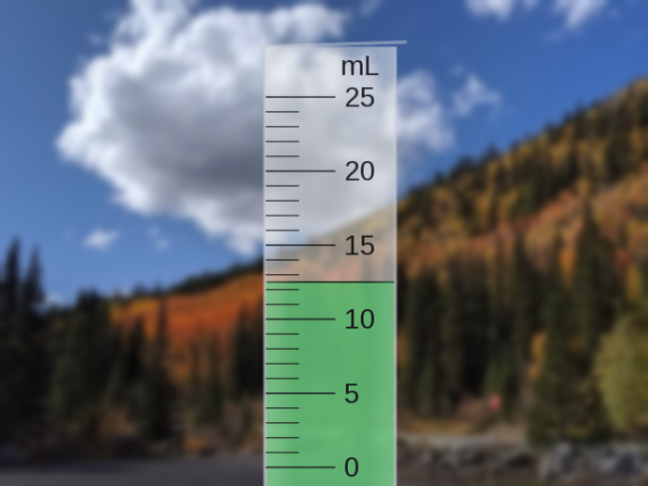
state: 12.5mL
